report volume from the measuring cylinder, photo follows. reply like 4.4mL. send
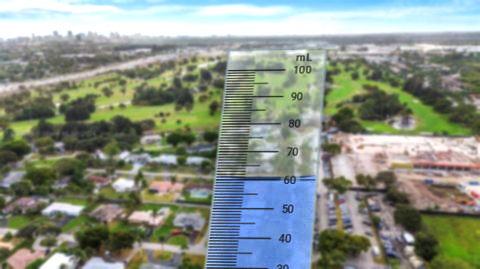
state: 60mL
